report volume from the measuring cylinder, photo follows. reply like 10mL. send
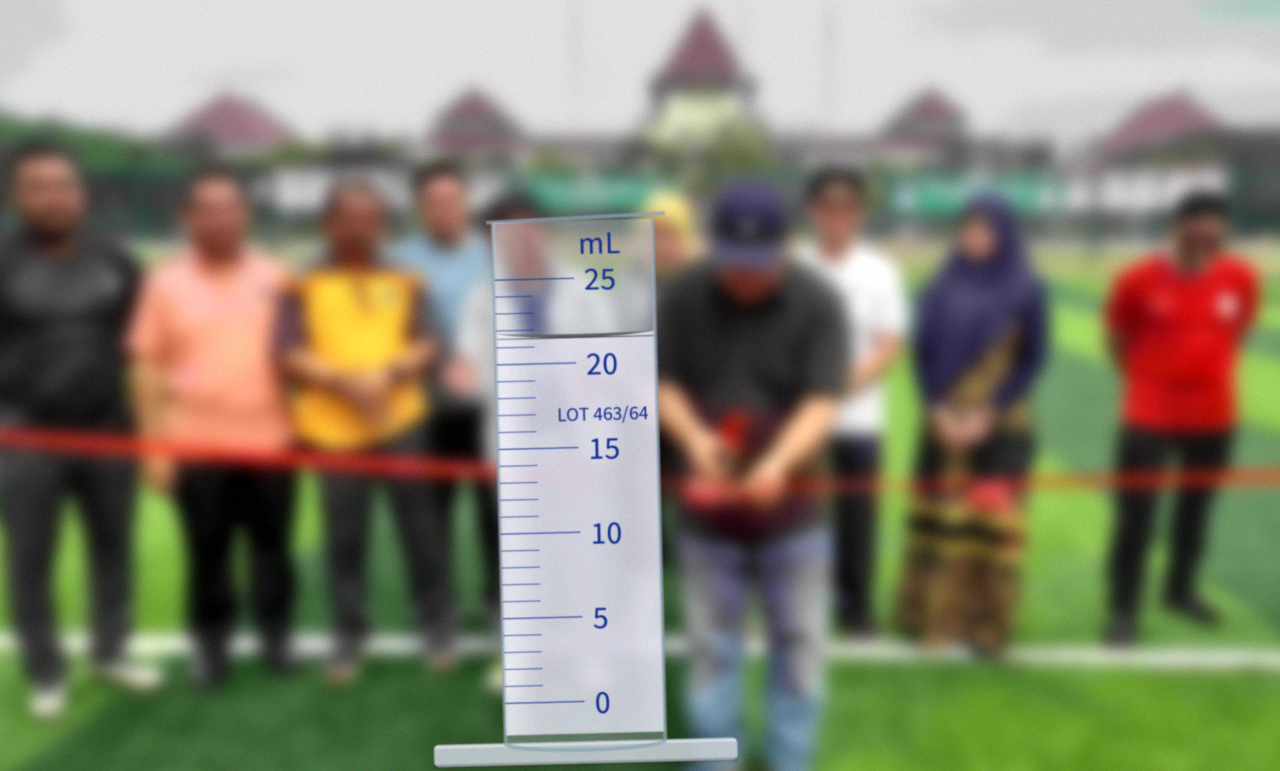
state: 21.5mL
